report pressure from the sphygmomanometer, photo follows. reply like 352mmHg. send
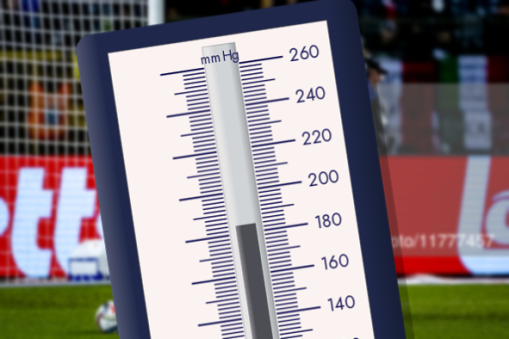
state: 184mmHg
